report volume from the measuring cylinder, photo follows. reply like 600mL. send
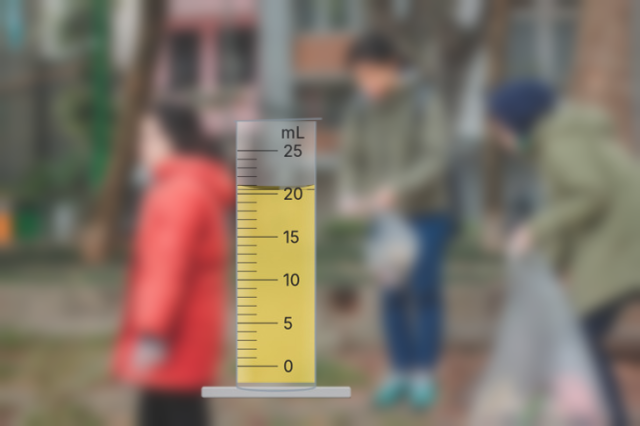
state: 20.5mL
